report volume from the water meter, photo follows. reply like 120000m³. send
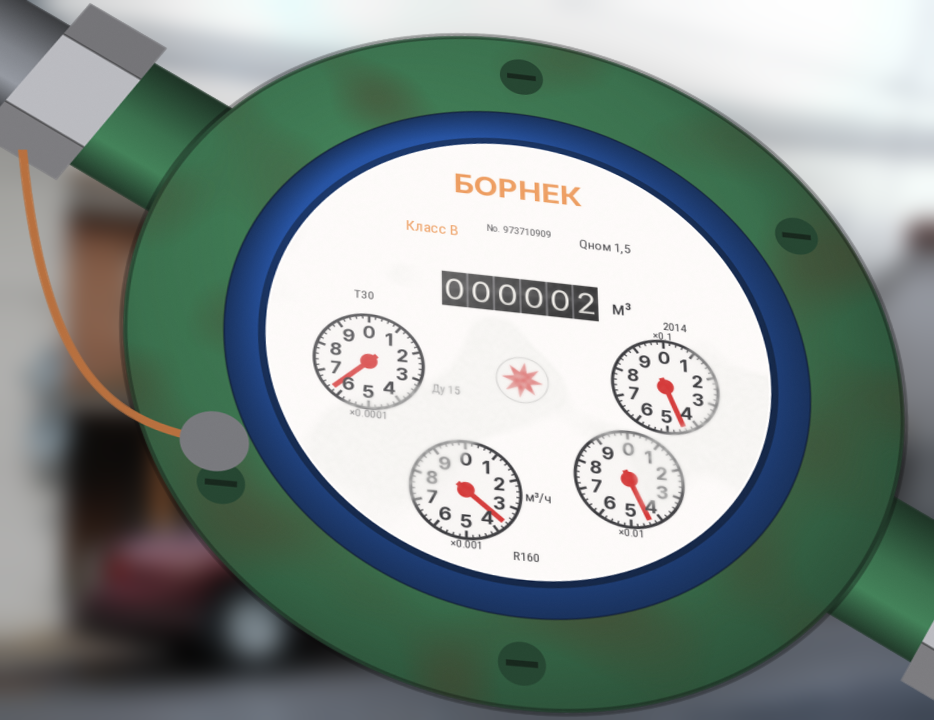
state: 2.4436m³
